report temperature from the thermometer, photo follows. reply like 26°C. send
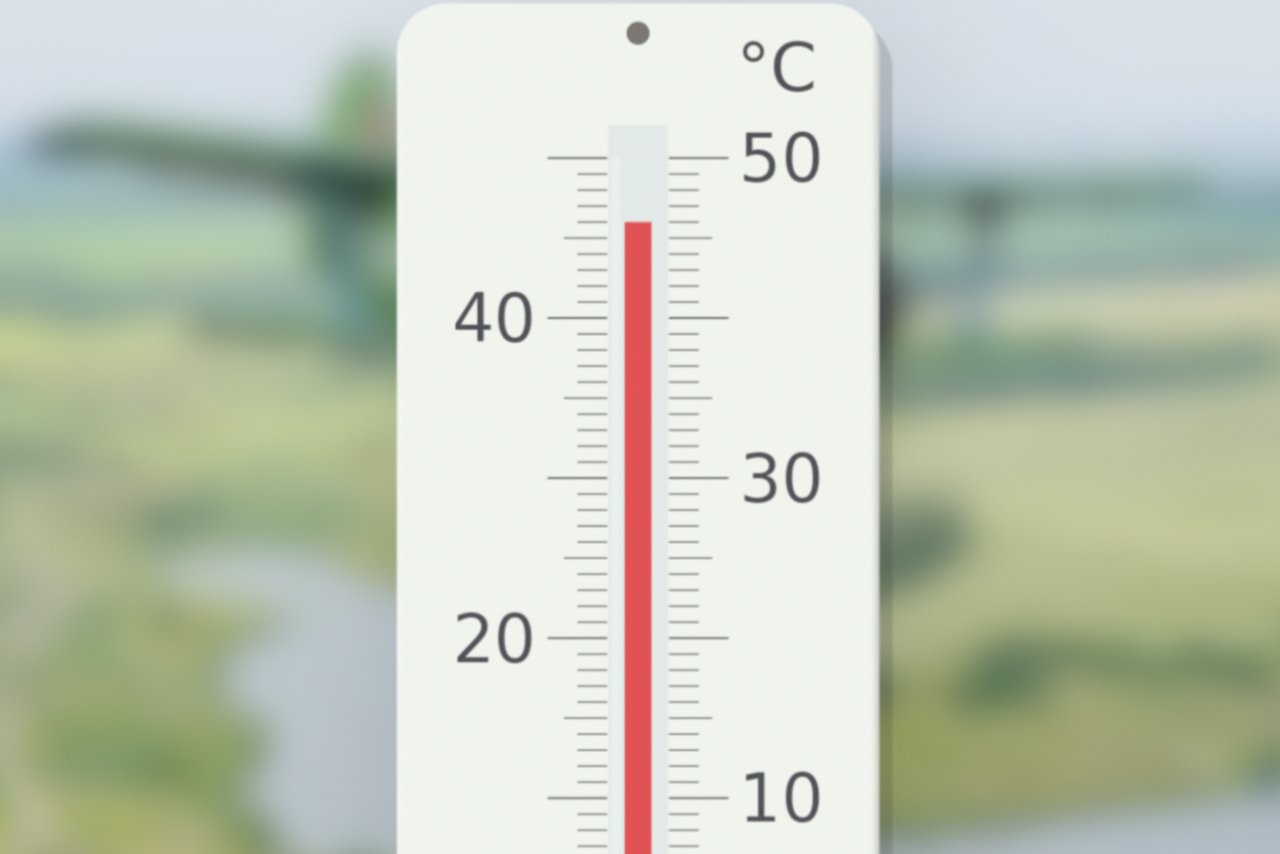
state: 46°C
